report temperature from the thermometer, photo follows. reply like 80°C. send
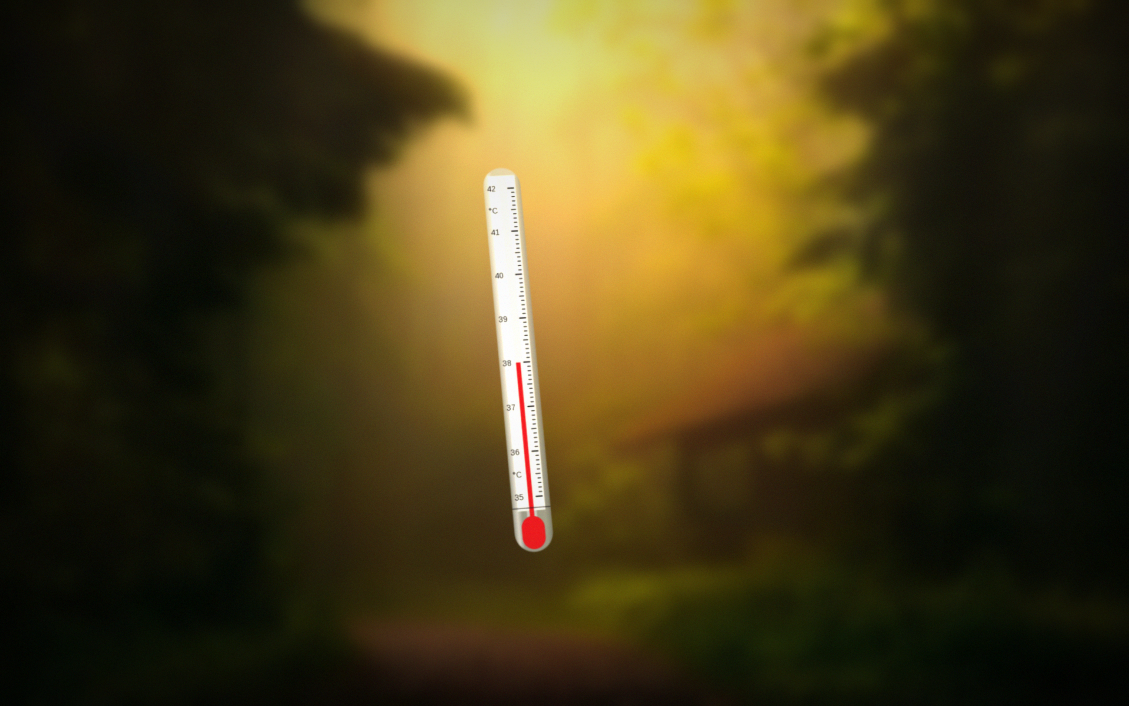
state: 38°C
